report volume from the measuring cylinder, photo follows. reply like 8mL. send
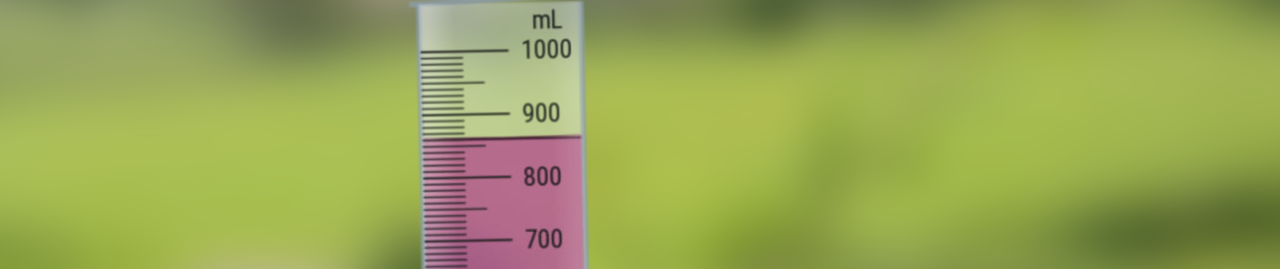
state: 860mL
